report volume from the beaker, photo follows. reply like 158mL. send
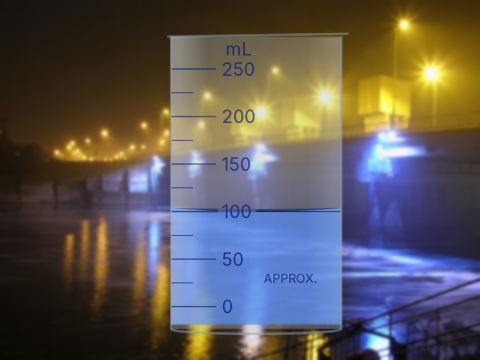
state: 100mL
